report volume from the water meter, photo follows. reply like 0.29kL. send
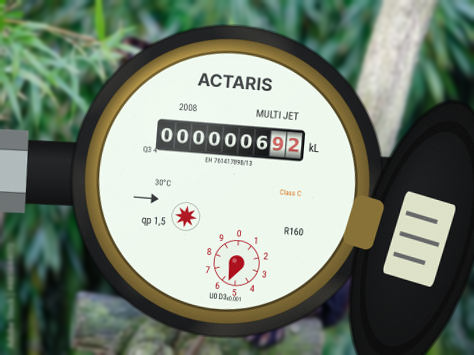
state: 6.925kL
